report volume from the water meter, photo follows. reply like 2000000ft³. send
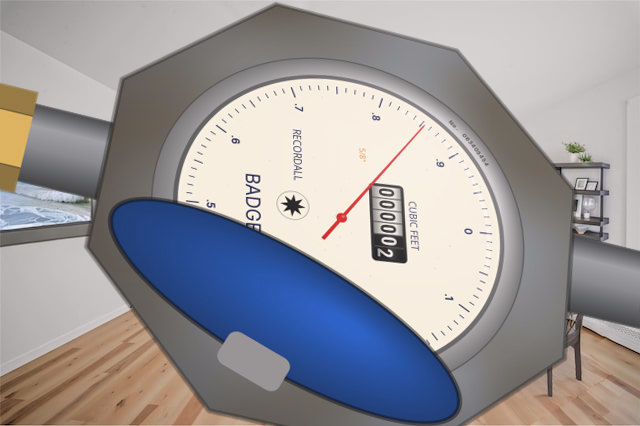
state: 1.85ft³
